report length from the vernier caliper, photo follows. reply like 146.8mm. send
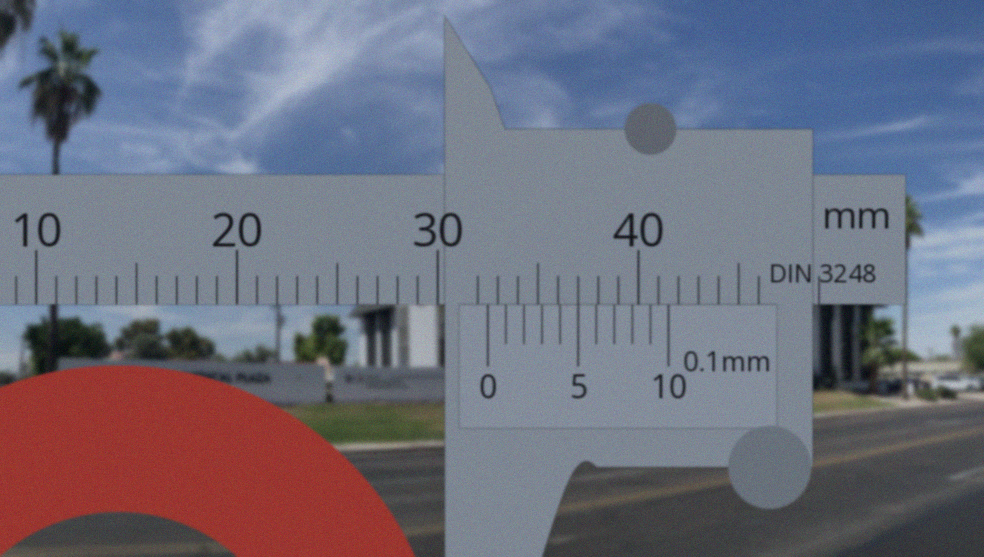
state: 32.5mm
